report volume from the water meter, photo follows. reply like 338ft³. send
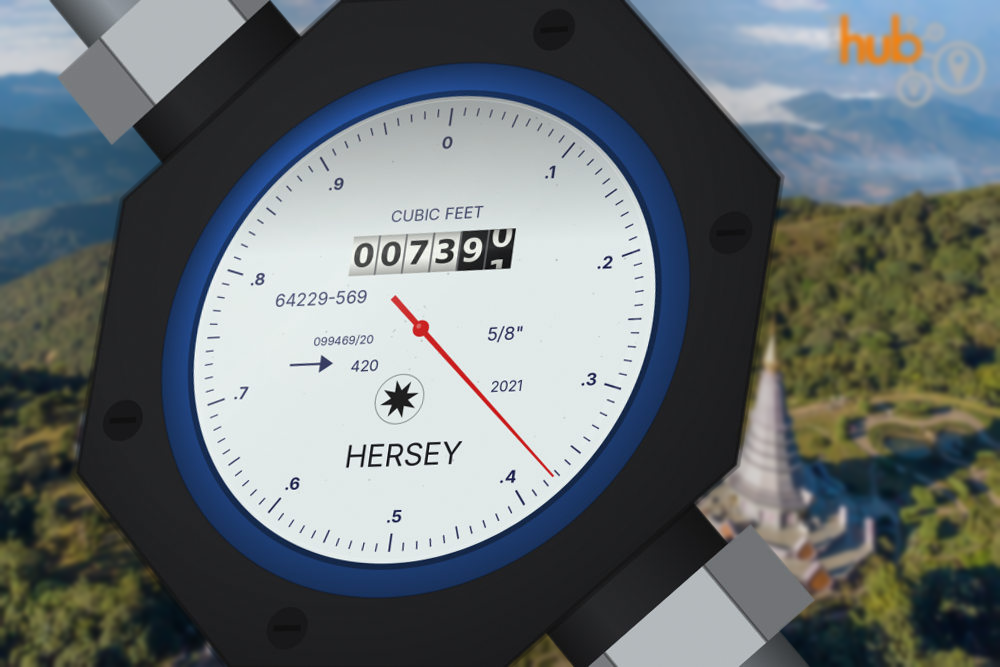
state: 7390.37ft³
